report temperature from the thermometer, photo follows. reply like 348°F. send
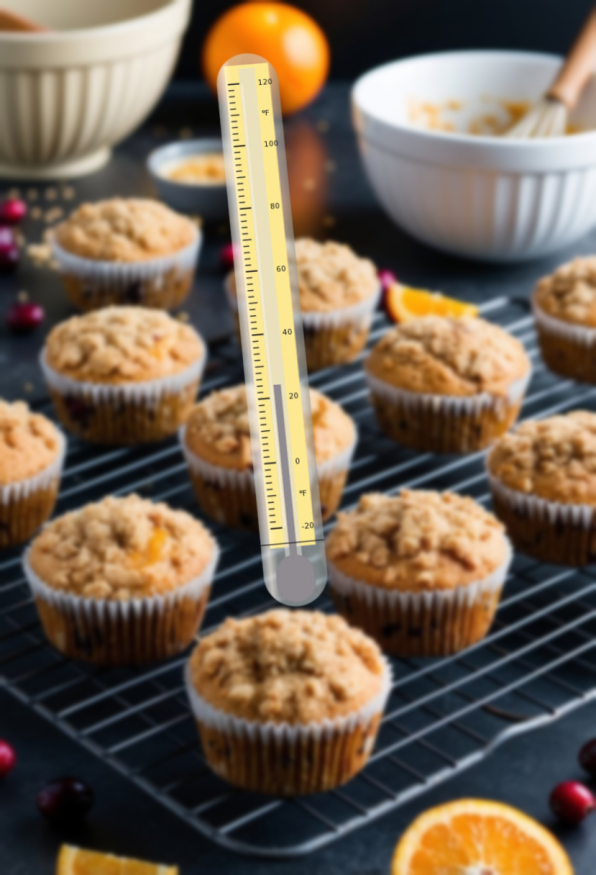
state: 24°F
